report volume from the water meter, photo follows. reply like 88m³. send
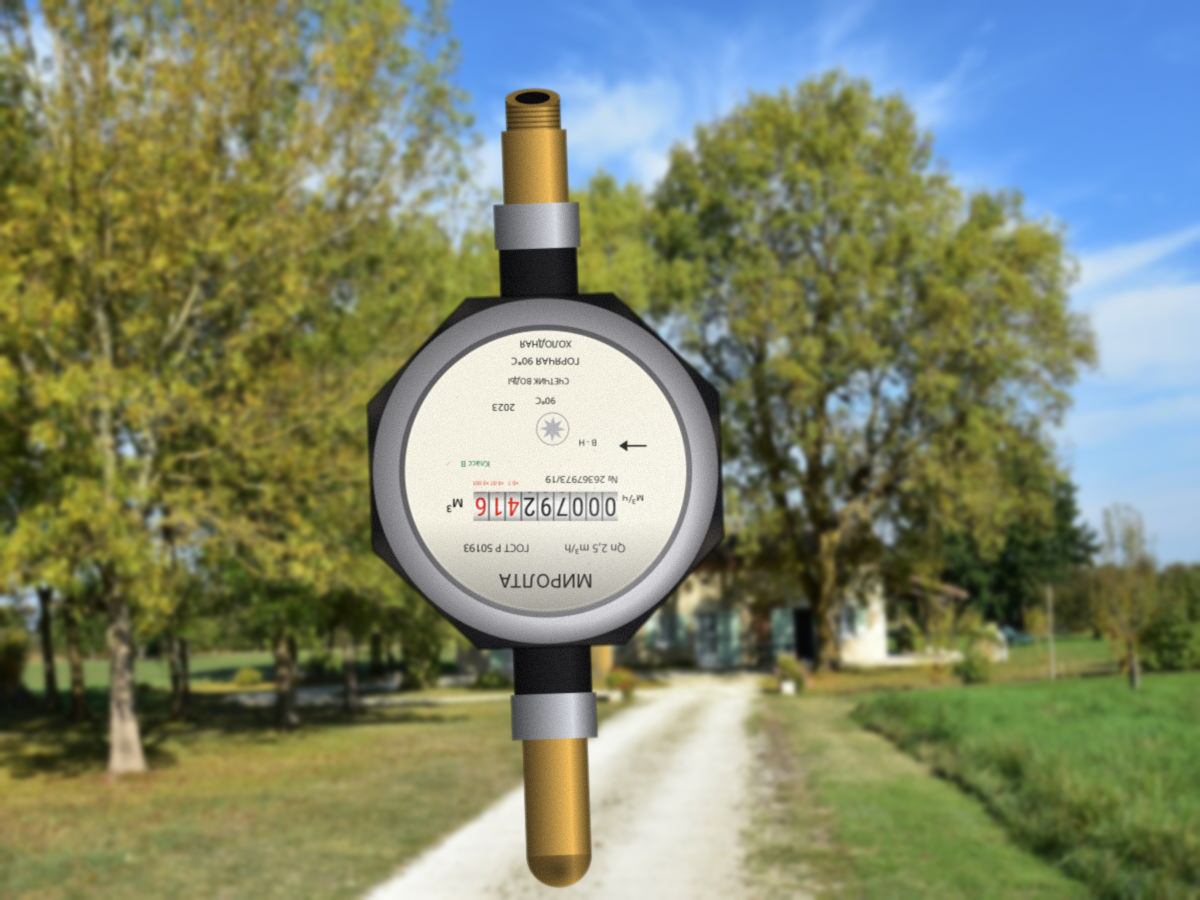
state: 792.416m³
